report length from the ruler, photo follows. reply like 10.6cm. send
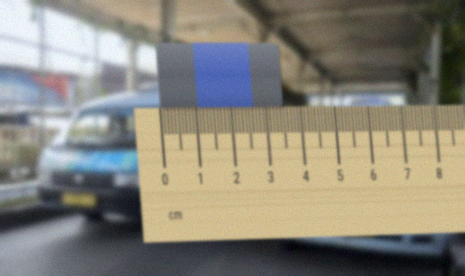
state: 3.5cm
